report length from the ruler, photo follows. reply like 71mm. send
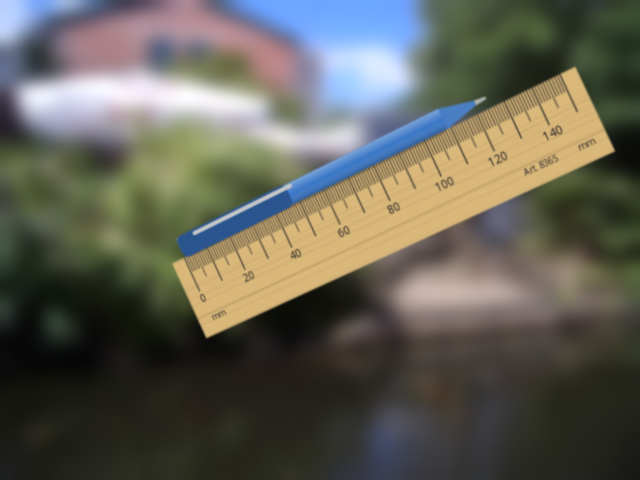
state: 125mm
